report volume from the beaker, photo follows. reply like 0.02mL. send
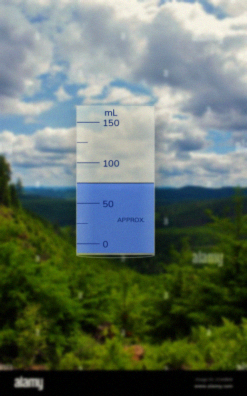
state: 75mL
